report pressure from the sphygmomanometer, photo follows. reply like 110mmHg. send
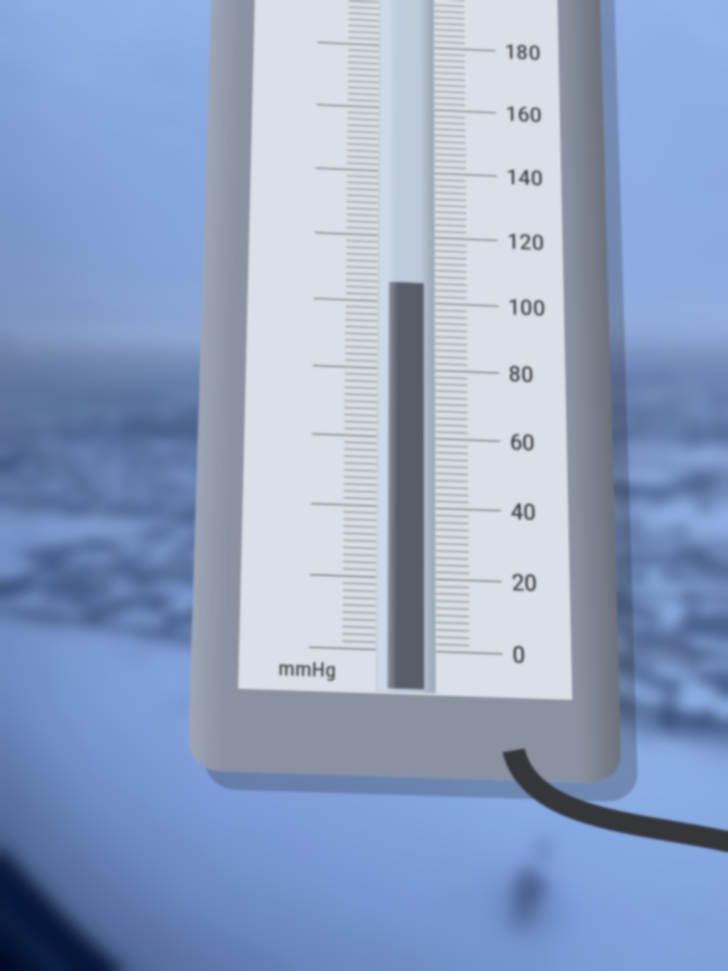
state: 106mmHg
